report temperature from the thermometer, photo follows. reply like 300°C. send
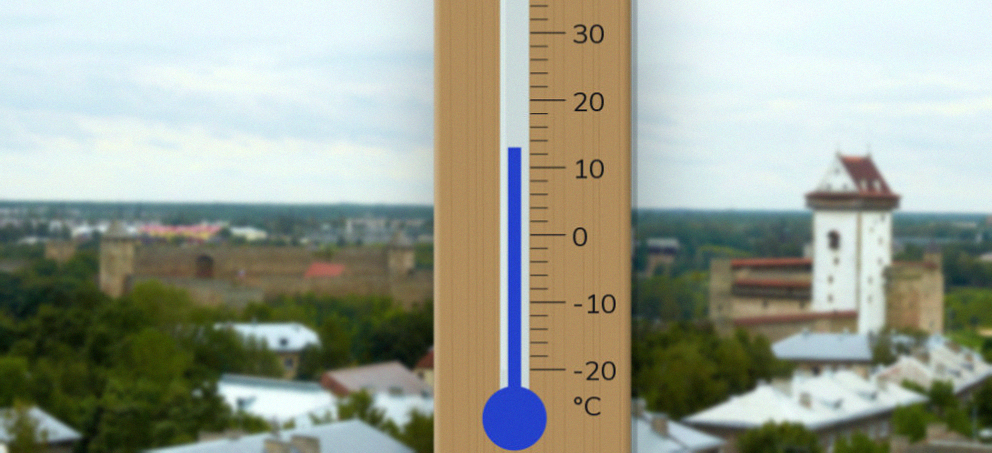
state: 13°C
